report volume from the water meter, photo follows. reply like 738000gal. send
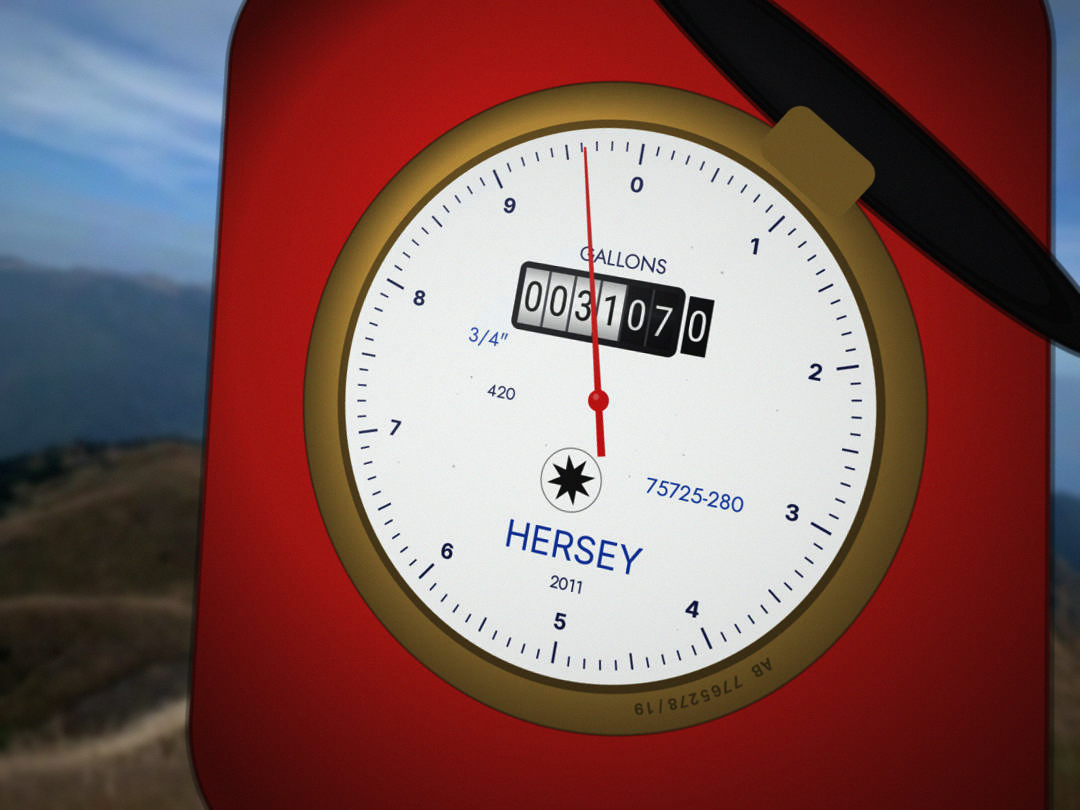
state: 31069.6gal
